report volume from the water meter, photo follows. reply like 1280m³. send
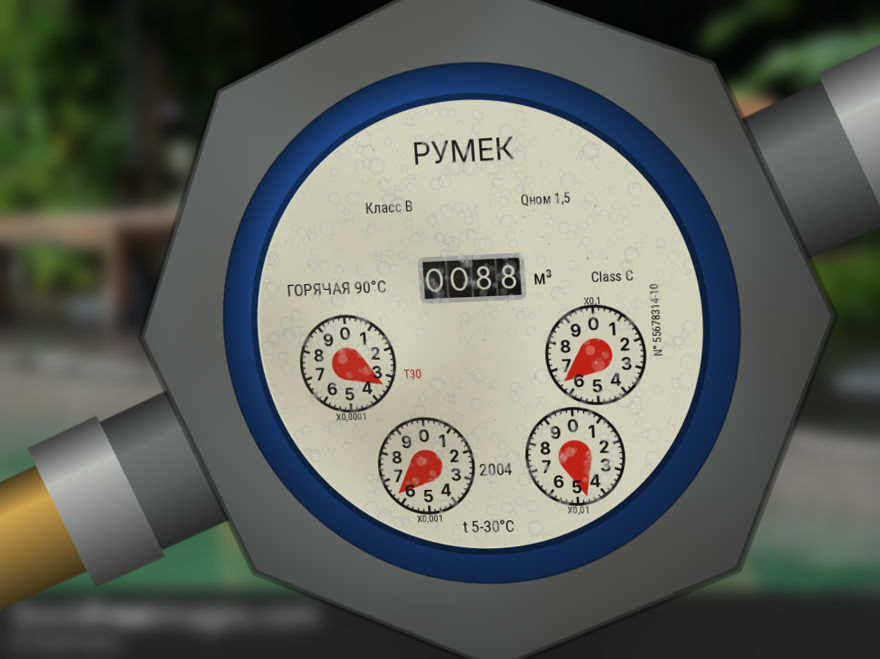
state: 88.6463m³
